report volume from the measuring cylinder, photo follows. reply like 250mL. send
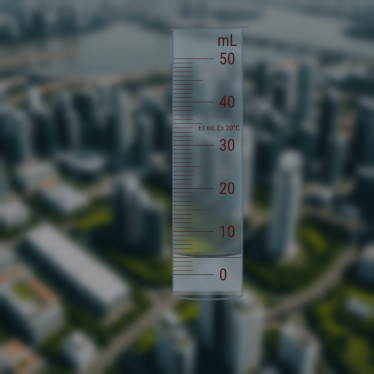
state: 4mL
